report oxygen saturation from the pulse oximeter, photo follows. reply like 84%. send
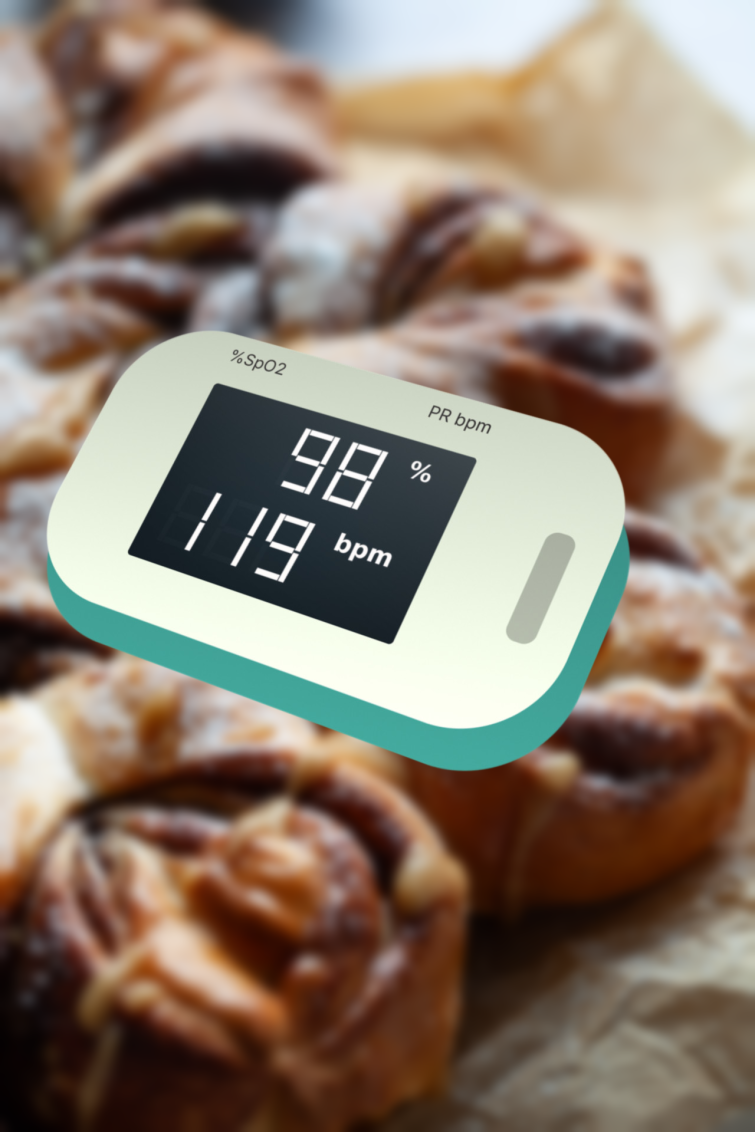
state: 98%
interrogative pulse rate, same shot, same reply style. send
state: 119bpm
